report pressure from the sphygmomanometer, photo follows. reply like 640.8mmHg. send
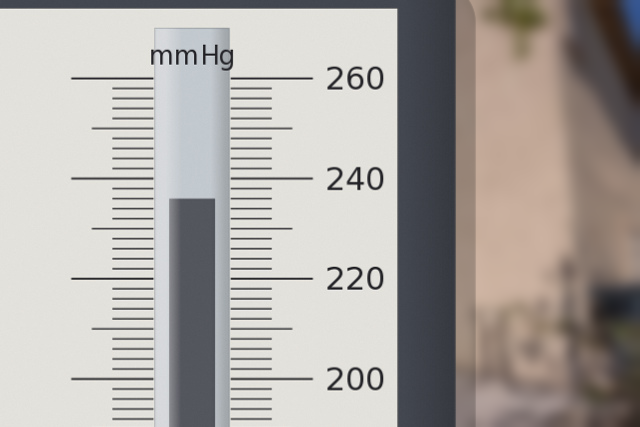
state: 236mmHg
